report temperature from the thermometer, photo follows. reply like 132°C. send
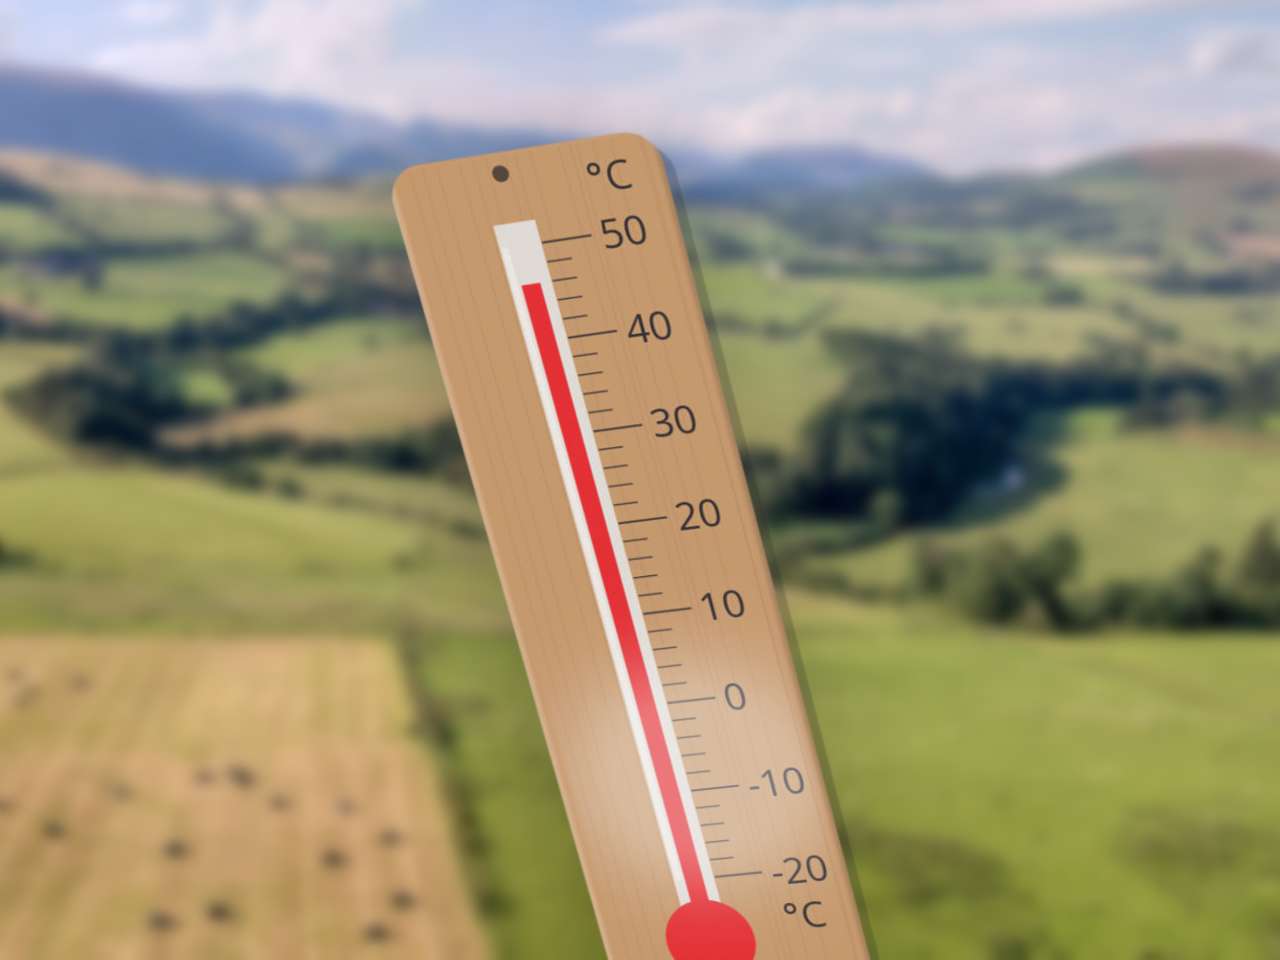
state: 46°C
